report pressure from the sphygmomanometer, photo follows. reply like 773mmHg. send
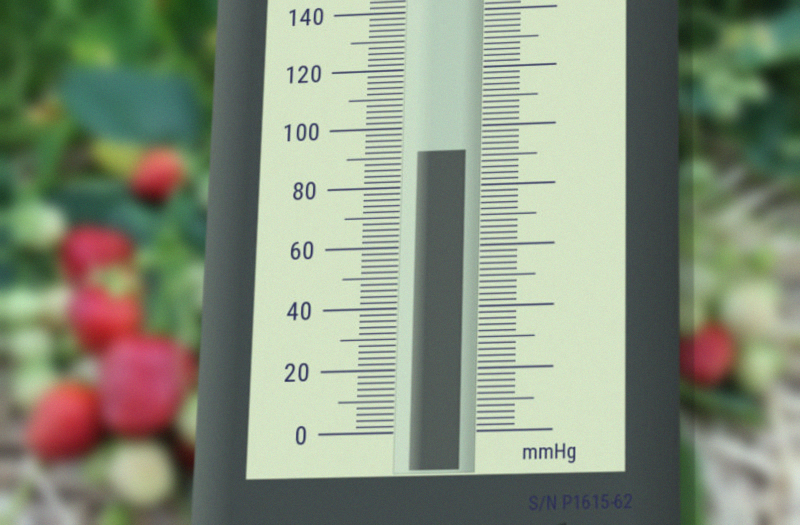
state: 92mmHg
